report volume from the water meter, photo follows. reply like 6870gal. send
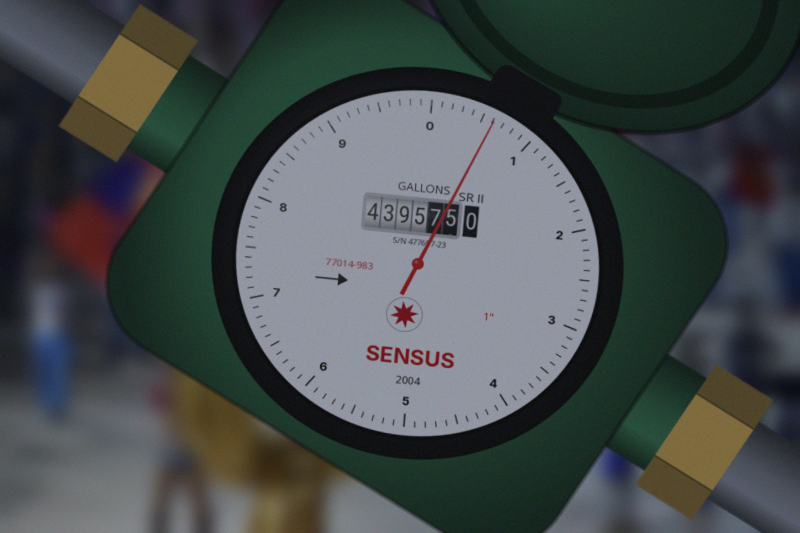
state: 4395750.6gal
